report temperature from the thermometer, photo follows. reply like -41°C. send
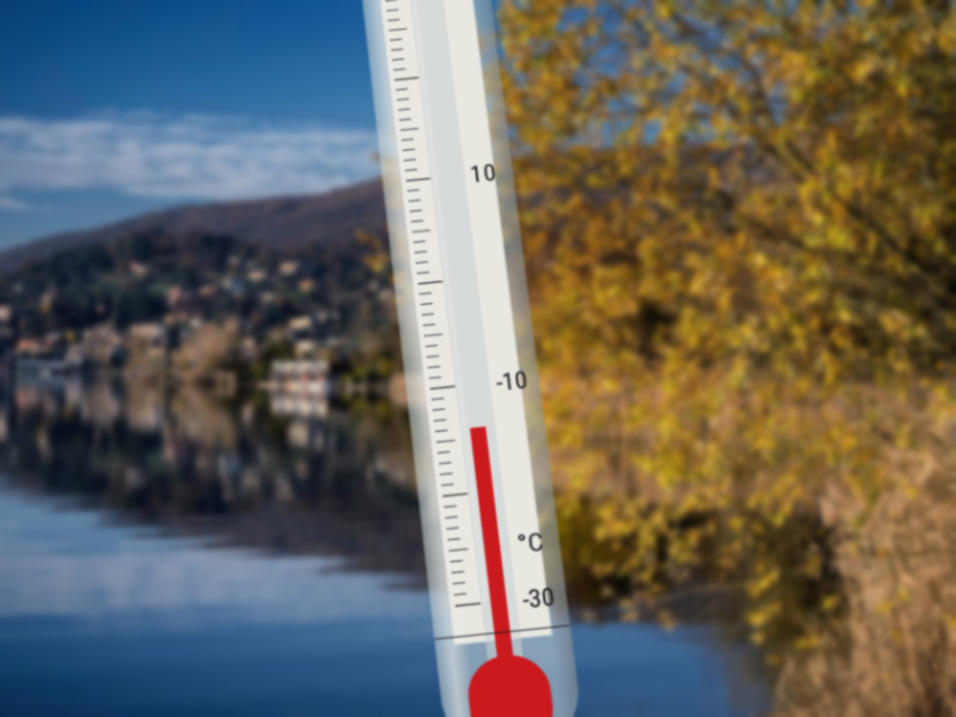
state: -14°C
